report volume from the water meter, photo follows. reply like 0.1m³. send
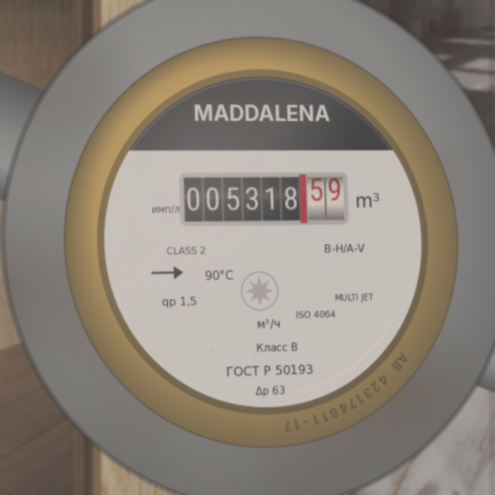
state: 5318.59m³
